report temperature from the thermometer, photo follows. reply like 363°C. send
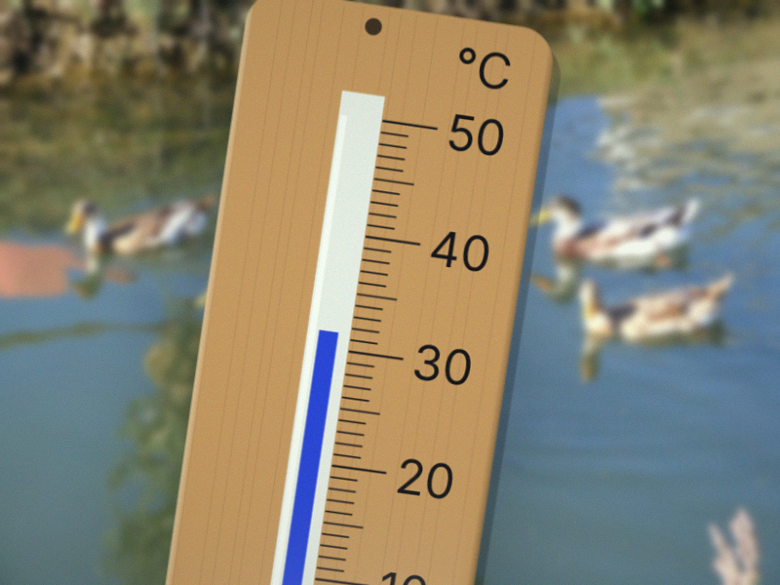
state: 31.5°C
